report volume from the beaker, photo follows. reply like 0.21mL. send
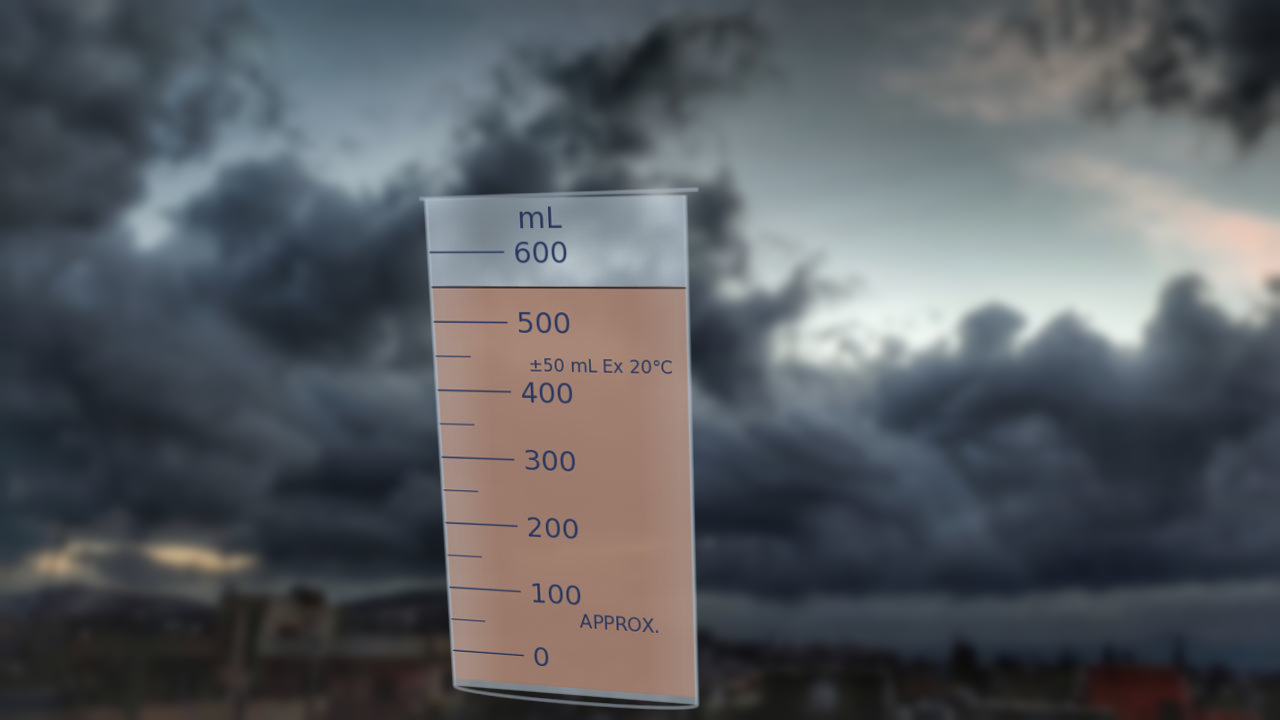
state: 550mL
